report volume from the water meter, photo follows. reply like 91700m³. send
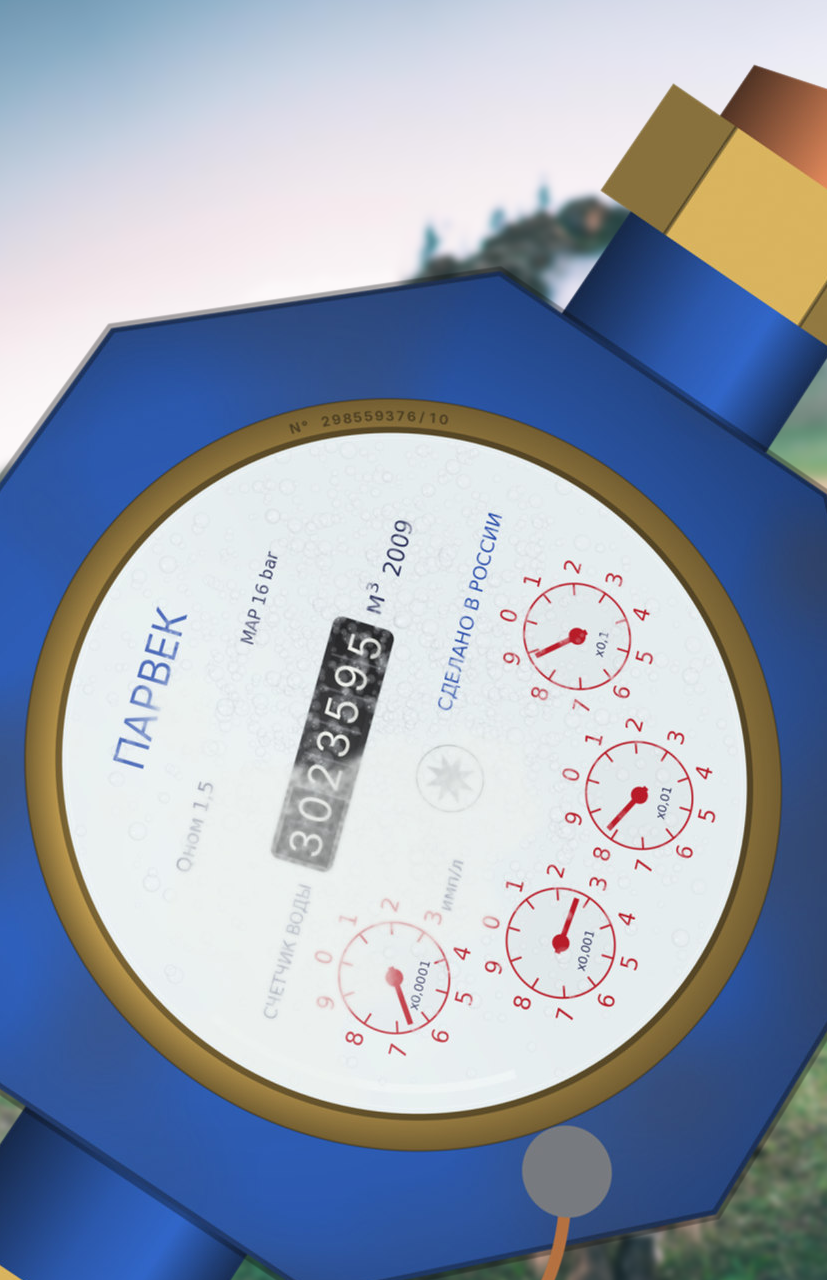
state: 3023594.8826m³
